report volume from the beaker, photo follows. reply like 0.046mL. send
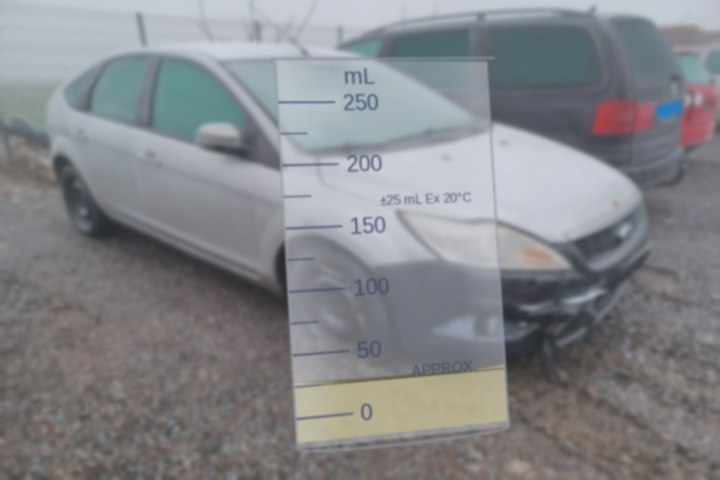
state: 25mL
